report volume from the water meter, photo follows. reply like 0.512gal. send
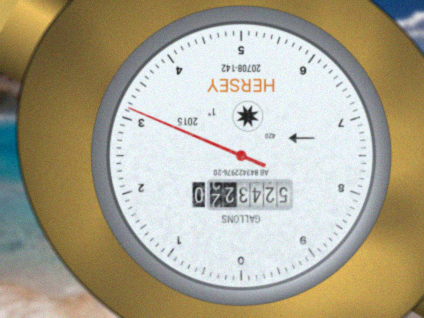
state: 5243223.1gal
